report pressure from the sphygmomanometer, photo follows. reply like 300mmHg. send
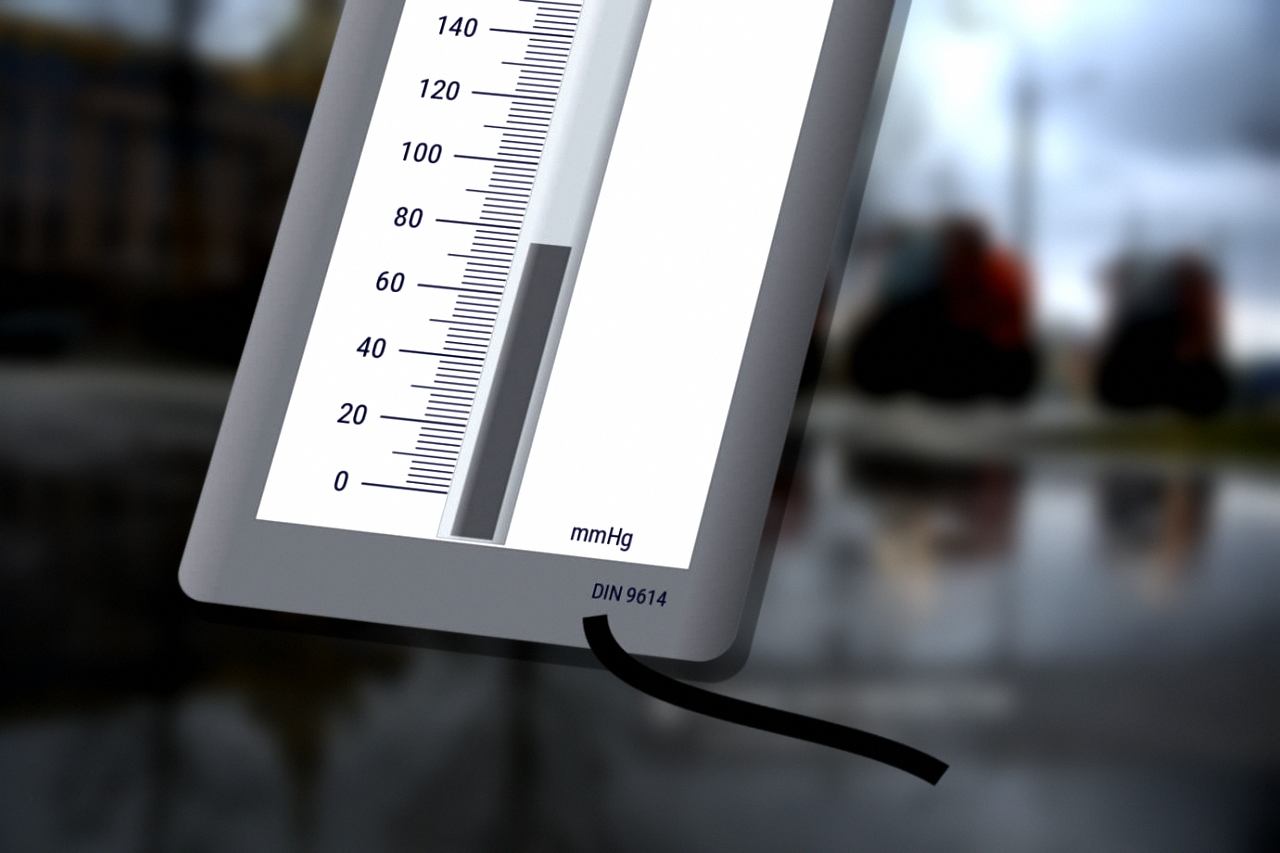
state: 76mmHg
